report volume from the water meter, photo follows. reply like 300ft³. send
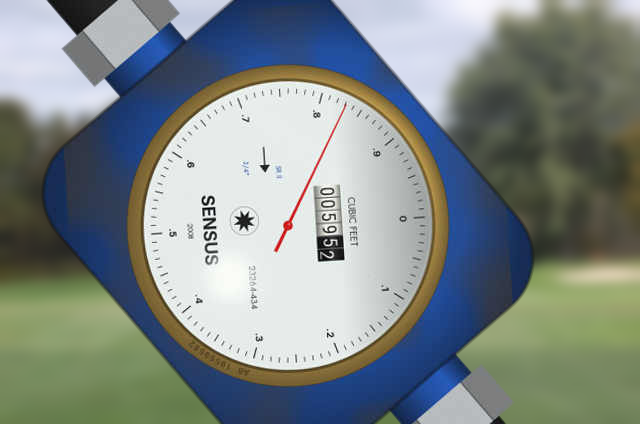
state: 5951.83ft³
